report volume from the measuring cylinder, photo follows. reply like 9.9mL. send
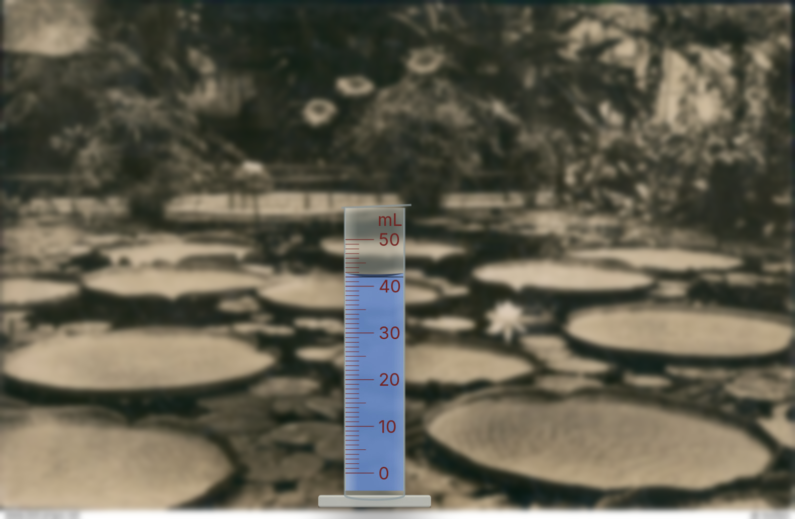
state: 42mL
